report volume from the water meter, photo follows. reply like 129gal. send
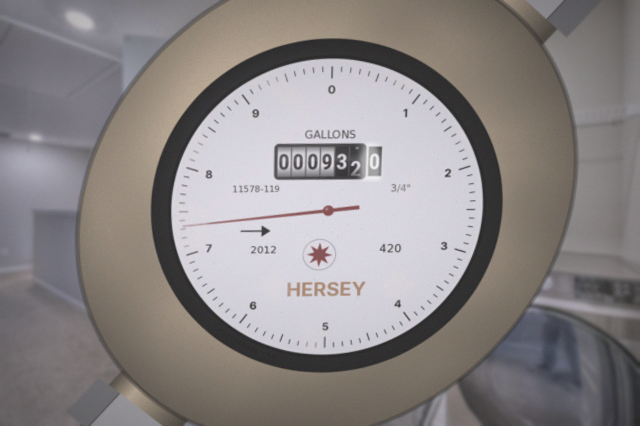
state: 9317.3gal
